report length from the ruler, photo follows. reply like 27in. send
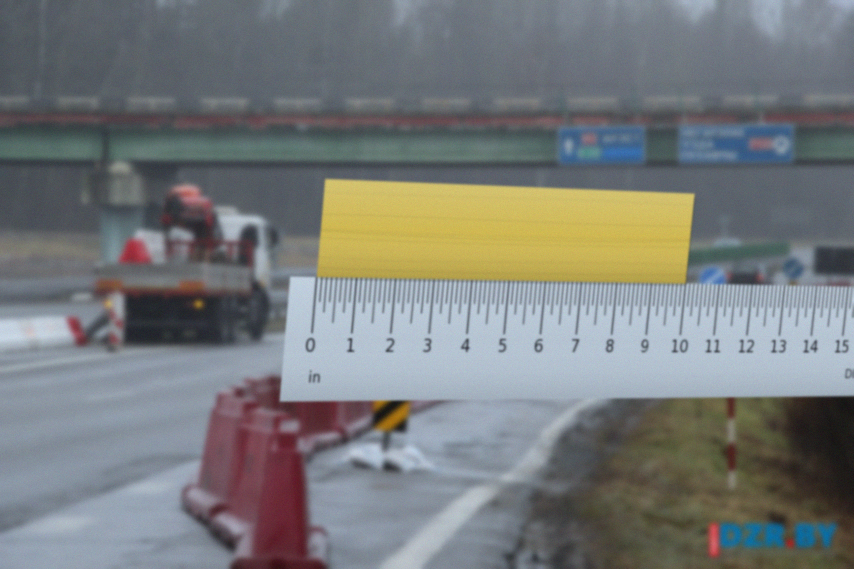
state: 10in
